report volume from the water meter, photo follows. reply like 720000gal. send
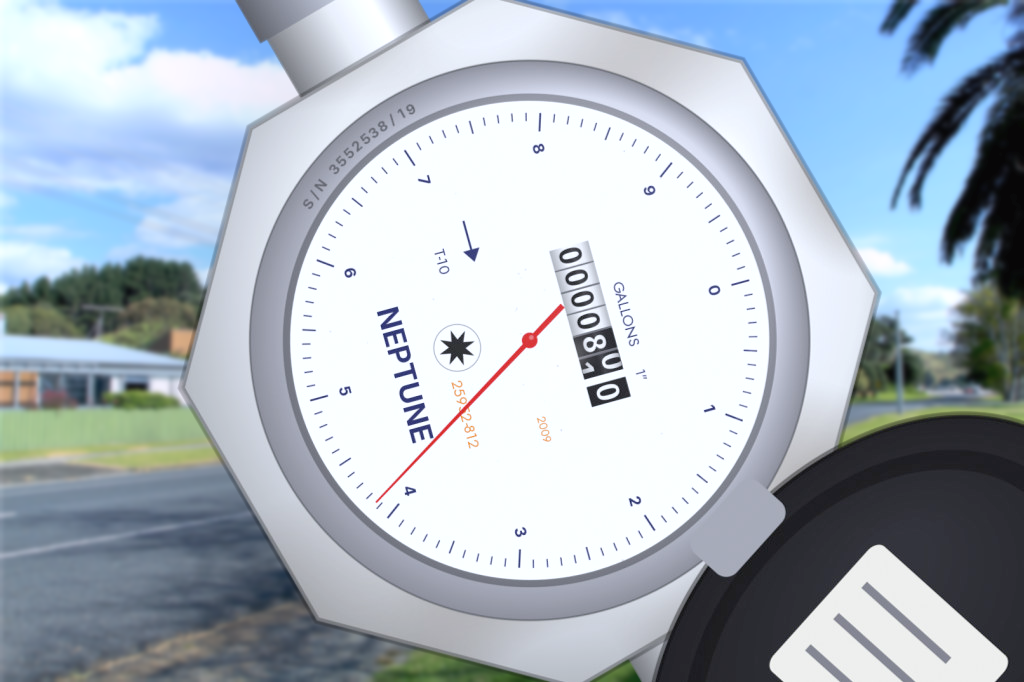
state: 804.1gal
